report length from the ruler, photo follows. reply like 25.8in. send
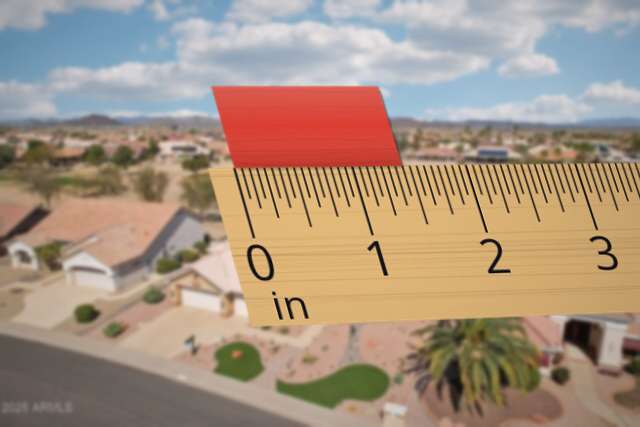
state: 1.4375in
